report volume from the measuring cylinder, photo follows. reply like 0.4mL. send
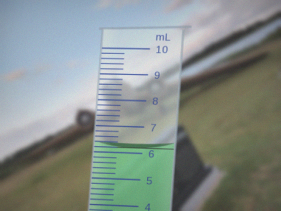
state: 6.2mL
